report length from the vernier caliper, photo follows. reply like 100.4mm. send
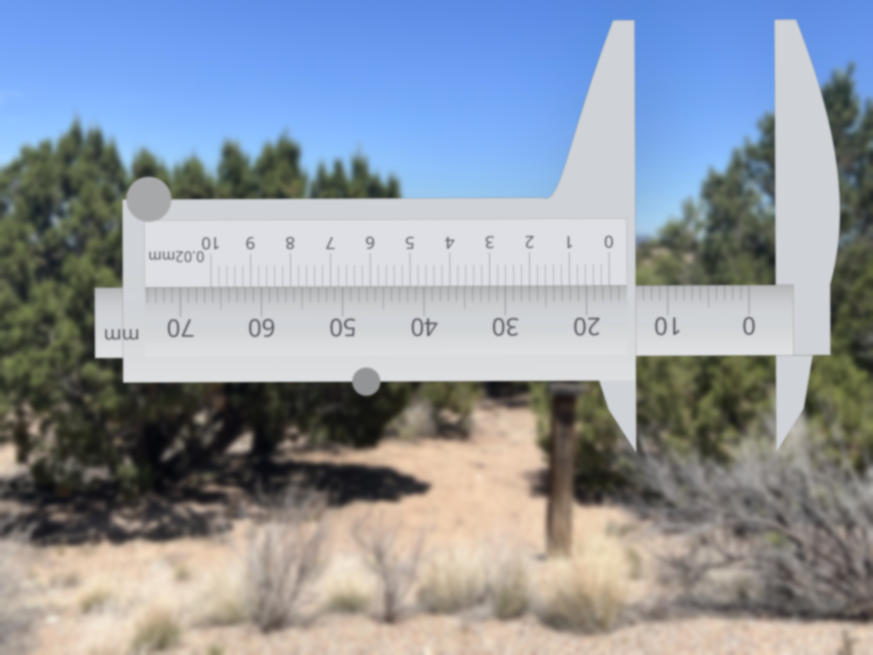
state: 17.2mm
